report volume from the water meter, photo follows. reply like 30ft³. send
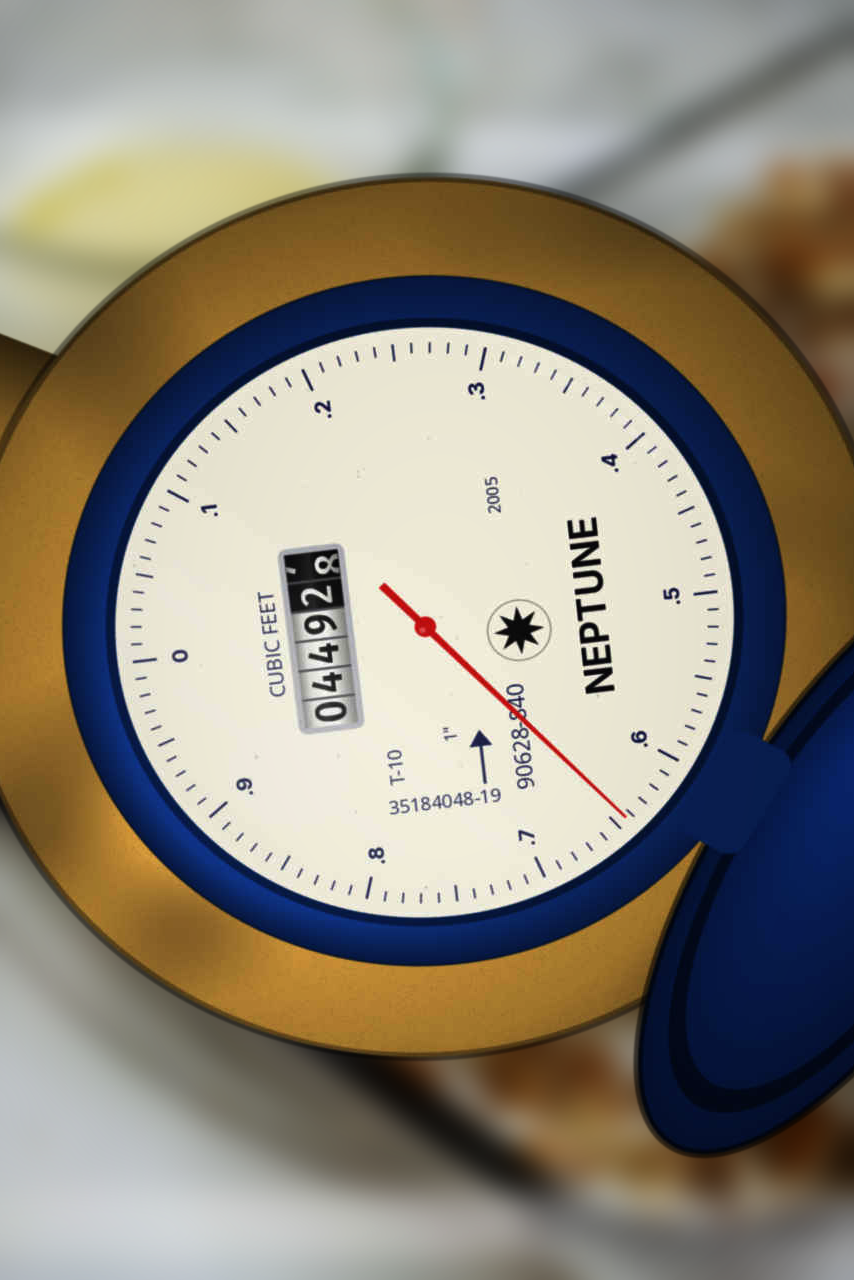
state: 44927.64ft³
